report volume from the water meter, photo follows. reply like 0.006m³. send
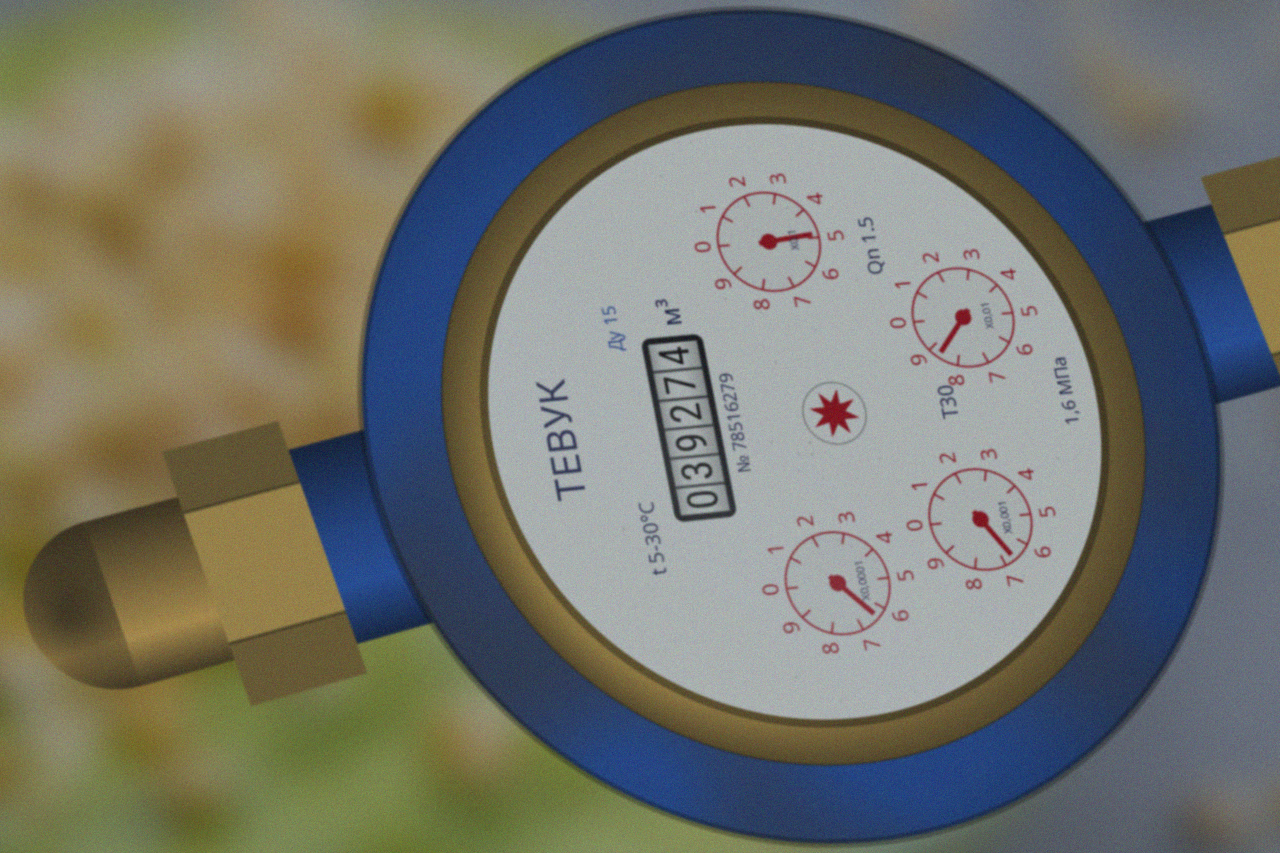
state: 39274.4866m³
